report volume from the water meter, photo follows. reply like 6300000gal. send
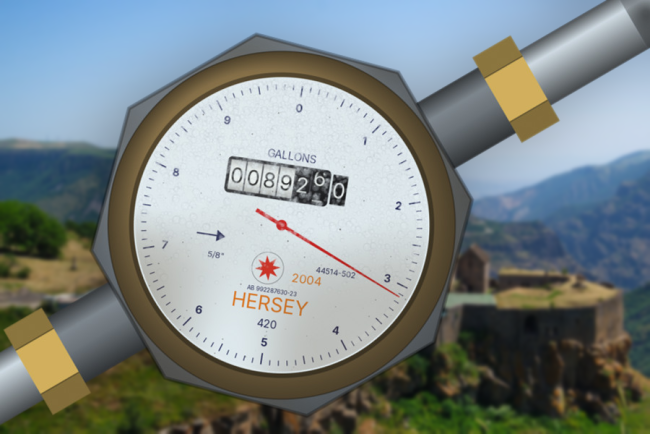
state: 89263.1gal
